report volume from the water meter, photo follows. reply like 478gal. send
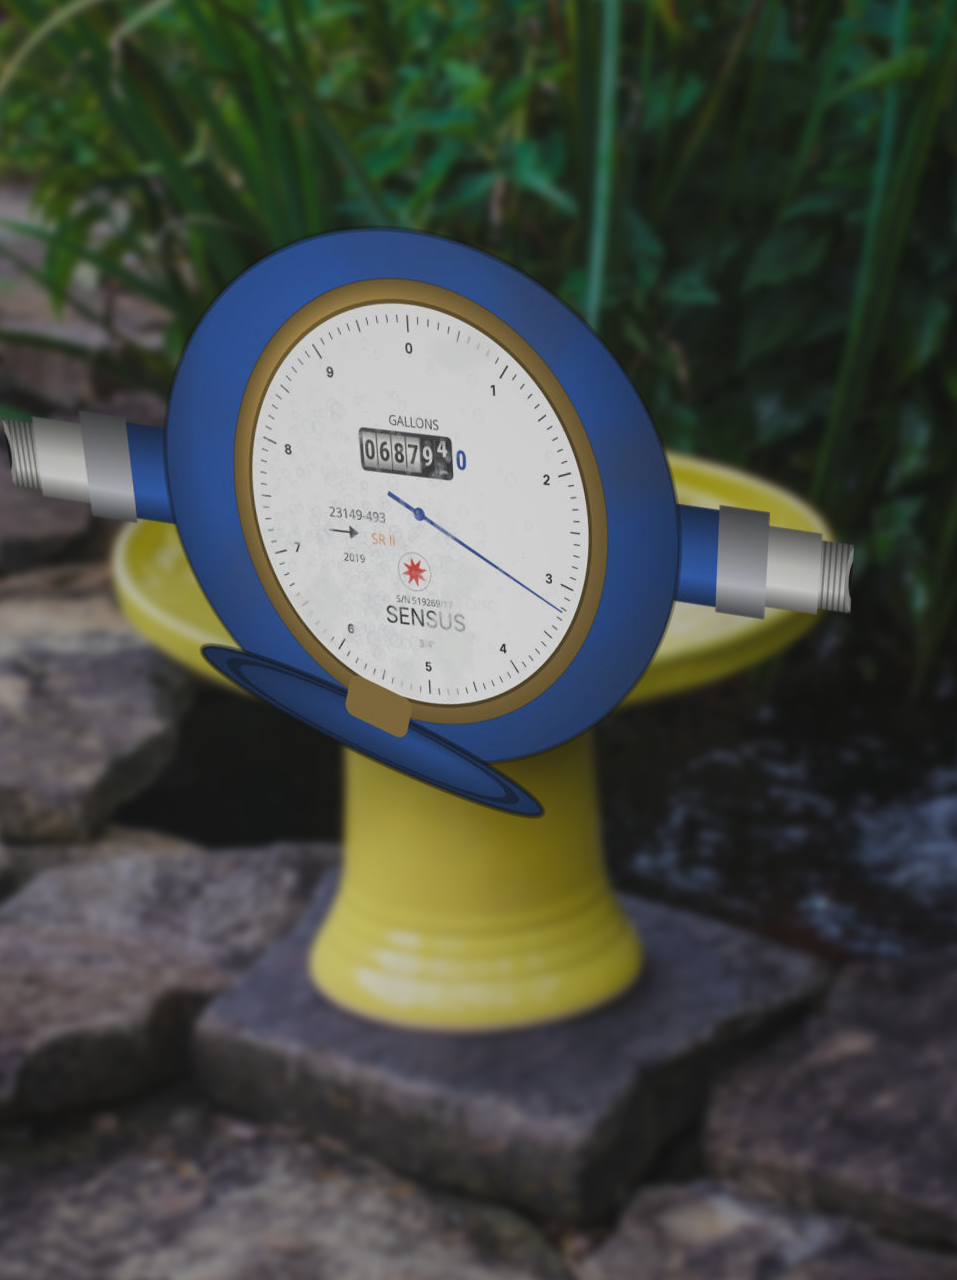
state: 687943.2gal
